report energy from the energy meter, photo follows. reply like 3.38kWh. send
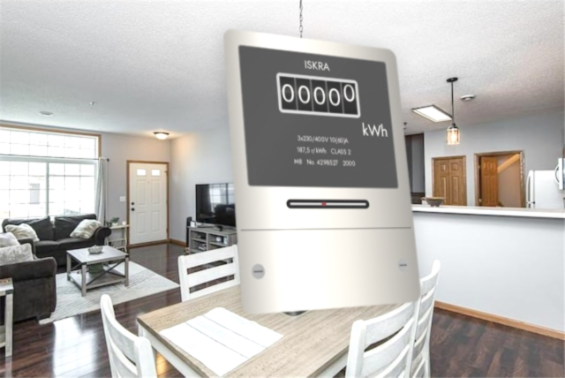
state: 0kWh
